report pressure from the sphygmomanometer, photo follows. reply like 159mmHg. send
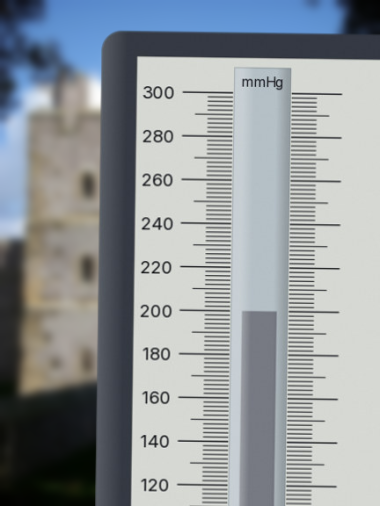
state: 200mmHg
